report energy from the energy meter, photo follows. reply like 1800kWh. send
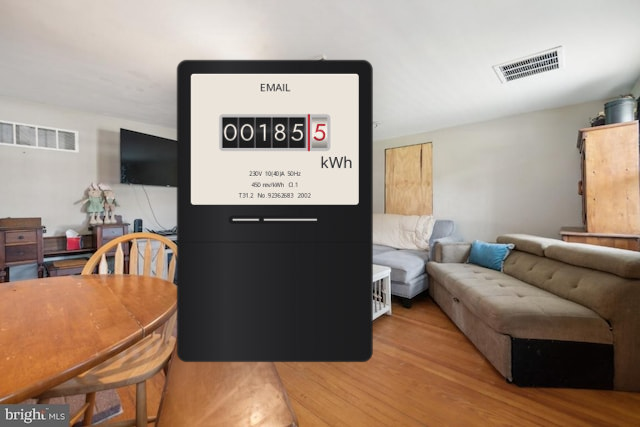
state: 185.5kWh
